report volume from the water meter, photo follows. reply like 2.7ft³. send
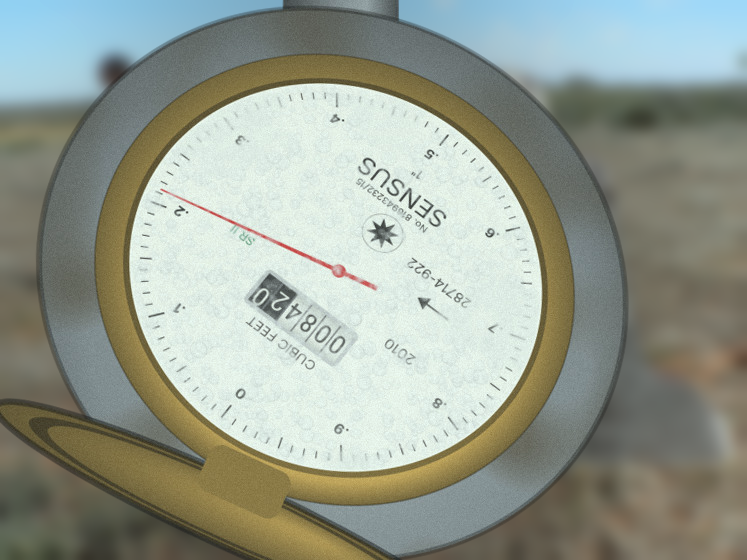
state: 8420.21ft³
